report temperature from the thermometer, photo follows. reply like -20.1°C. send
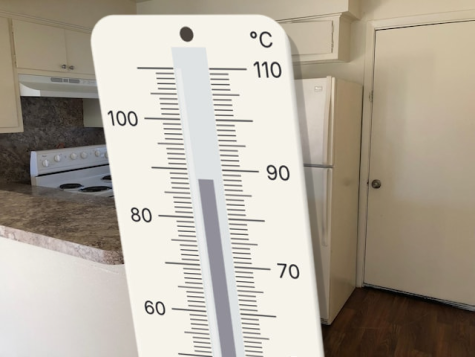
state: 88°C
